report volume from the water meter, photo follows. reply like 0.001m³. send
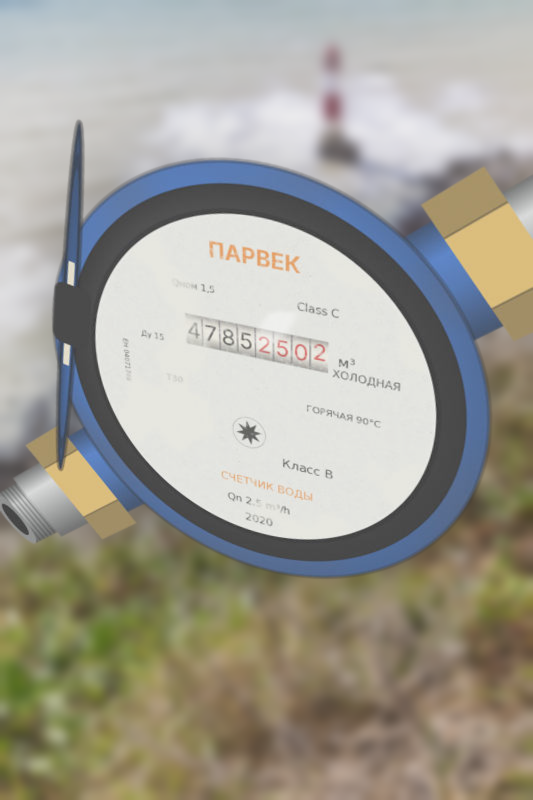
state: 4785.2502m³
